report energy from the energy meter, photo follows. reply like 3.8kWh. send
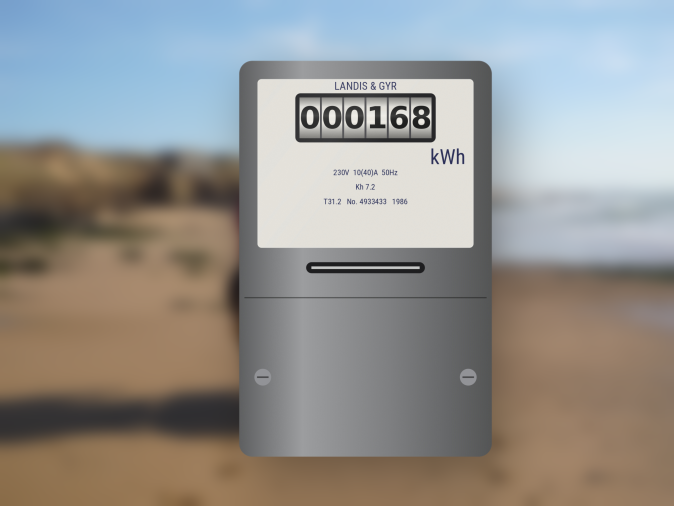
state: 168kWh
